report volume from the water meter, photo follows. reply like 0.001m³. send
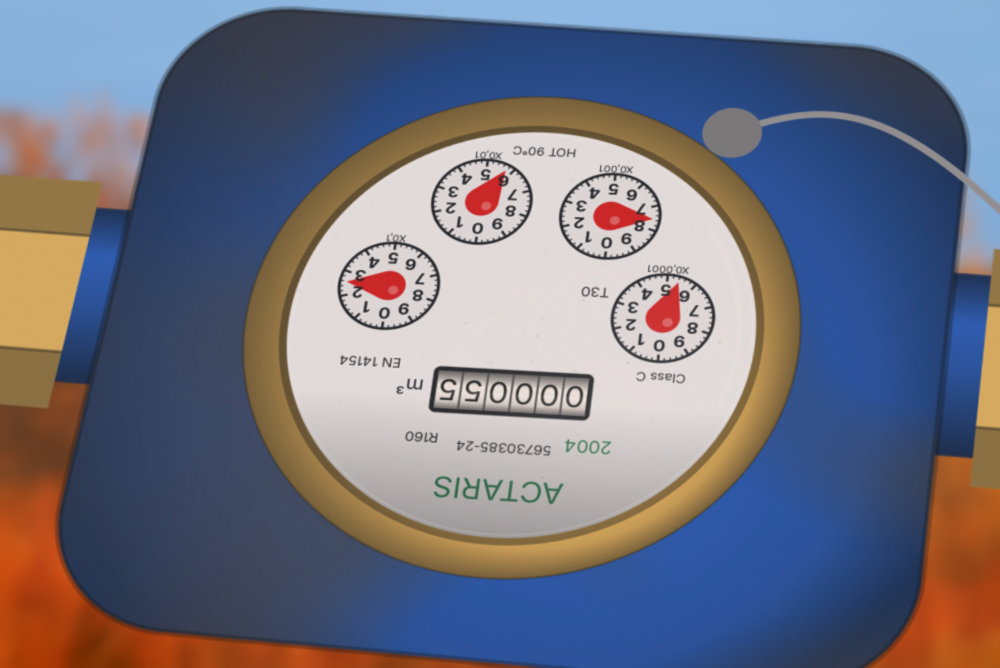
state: 55.2575m³
